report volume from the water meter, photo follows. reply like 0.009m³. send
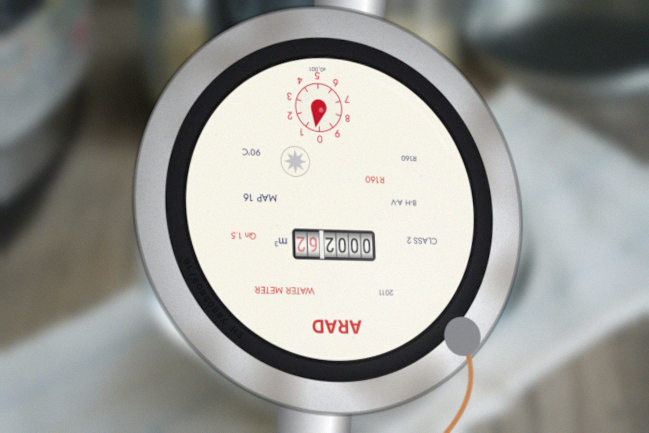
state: 2.620m³
